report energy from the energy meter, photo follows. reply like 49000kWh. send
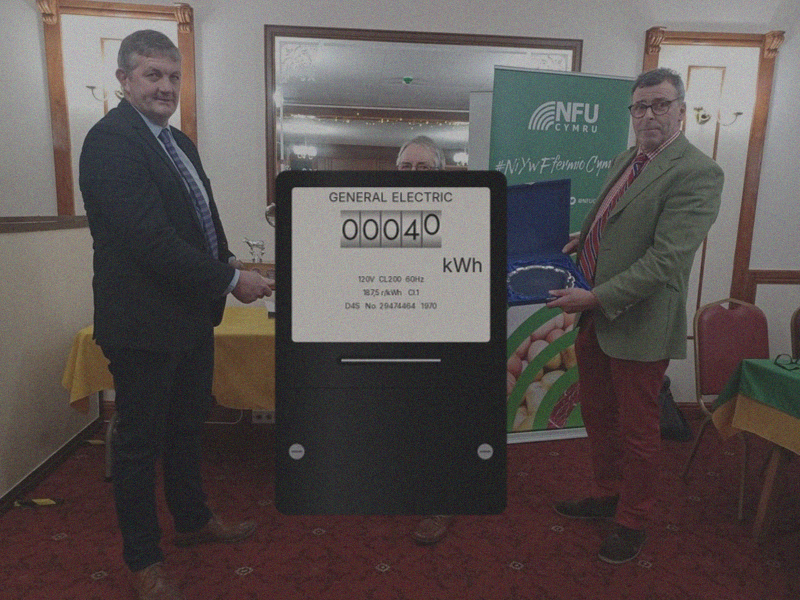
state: 40kWh
